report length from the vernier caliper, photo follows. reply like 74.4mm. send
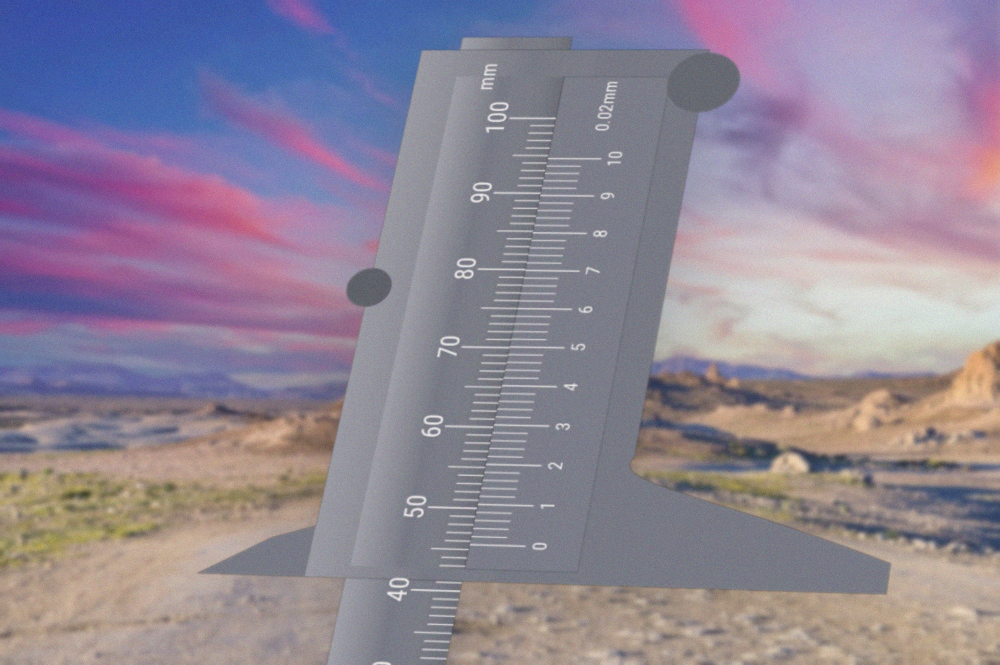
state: 45.6mm
